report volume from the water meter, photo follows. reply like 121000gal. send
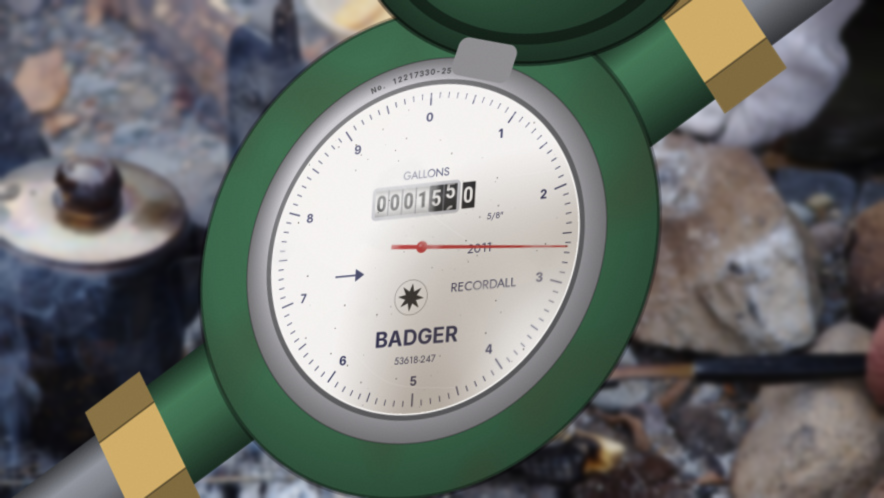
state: 1552.6gal
